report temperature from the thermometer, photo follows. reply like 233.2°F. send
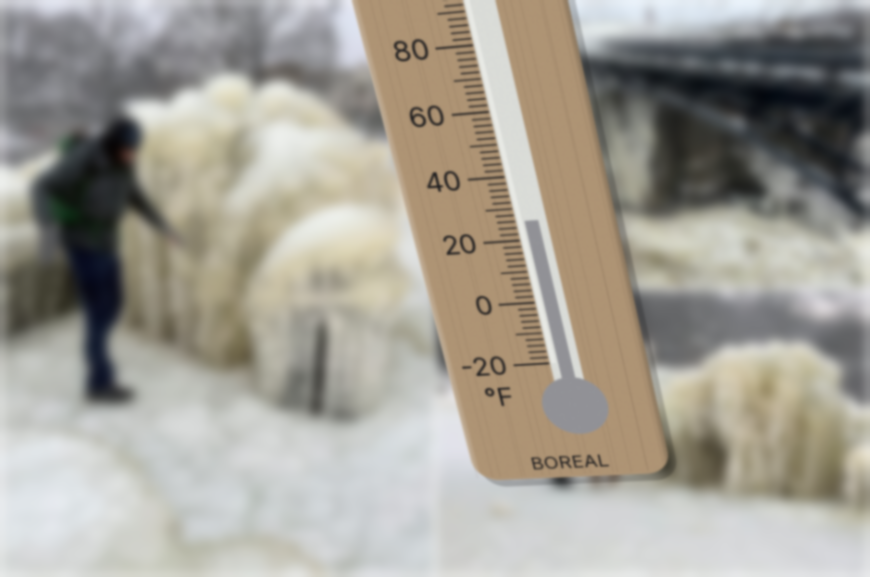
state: 26°F
